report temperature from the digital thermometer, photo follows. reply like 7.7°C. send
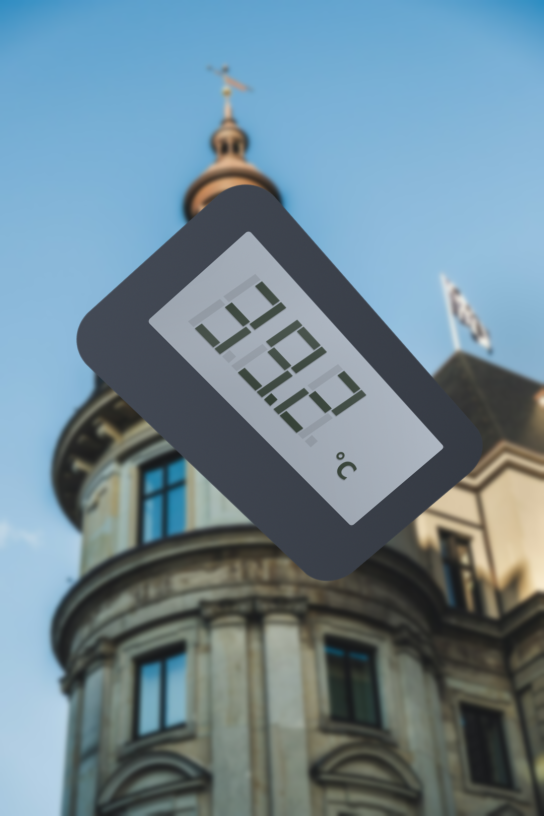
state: 39.2°C
